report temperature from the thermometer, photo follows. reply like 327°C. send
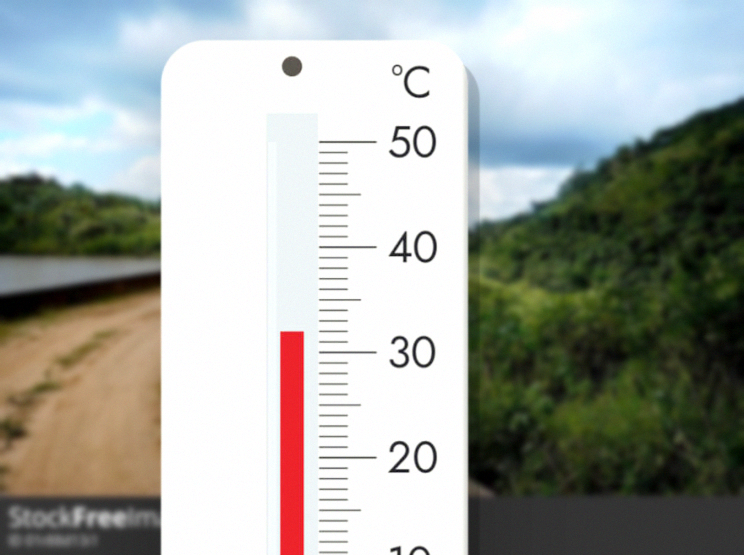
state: 32°C
